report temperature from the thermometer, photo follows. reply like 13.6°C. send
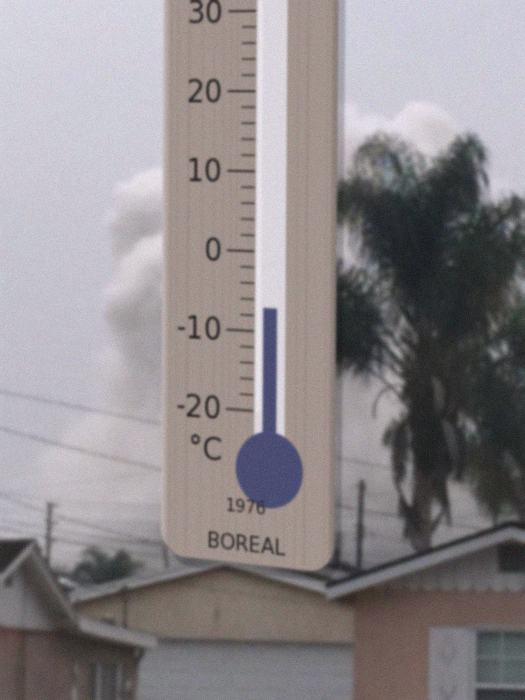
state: -7°C
